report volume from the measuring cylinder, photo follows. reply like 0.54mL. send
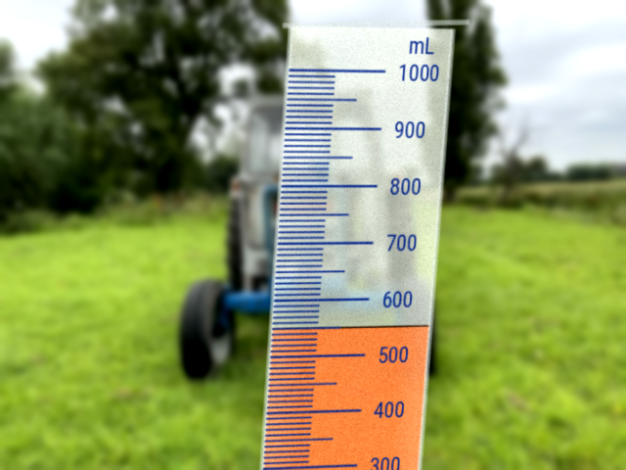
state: 550mL
